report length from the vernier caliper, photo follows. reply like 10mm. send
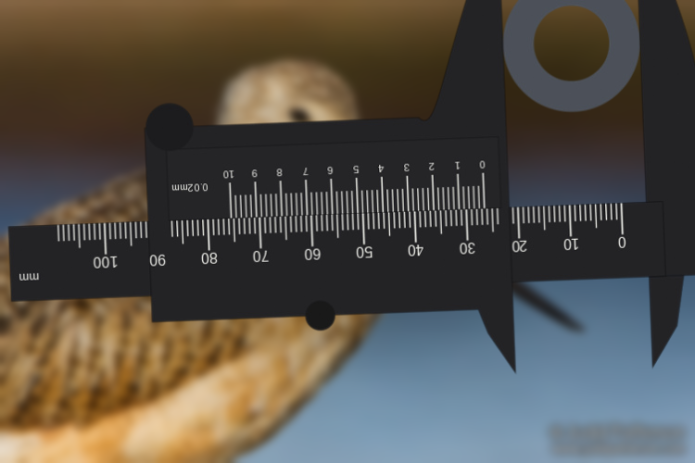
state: 26.5mm
